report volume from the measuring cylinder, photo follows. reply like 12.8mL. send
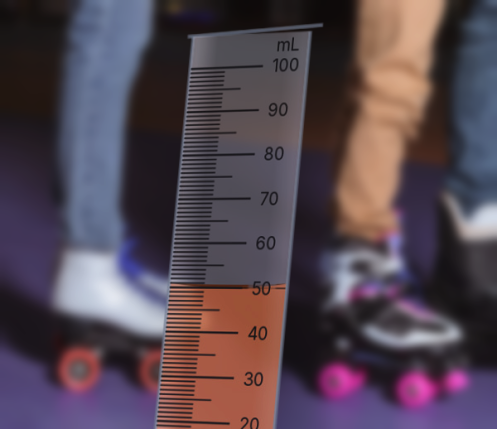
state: 50mL
